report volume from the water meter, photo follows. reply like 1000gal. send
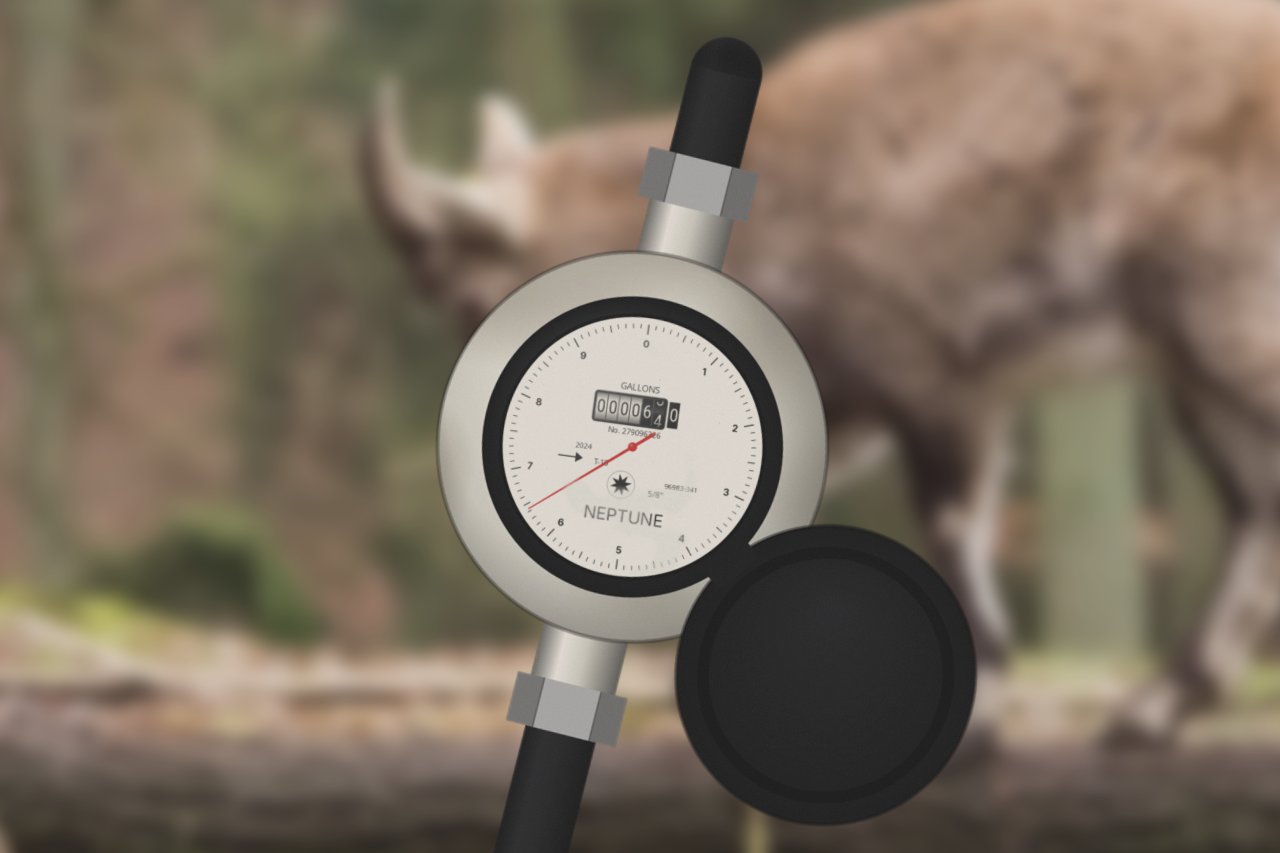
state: 636.4gal
